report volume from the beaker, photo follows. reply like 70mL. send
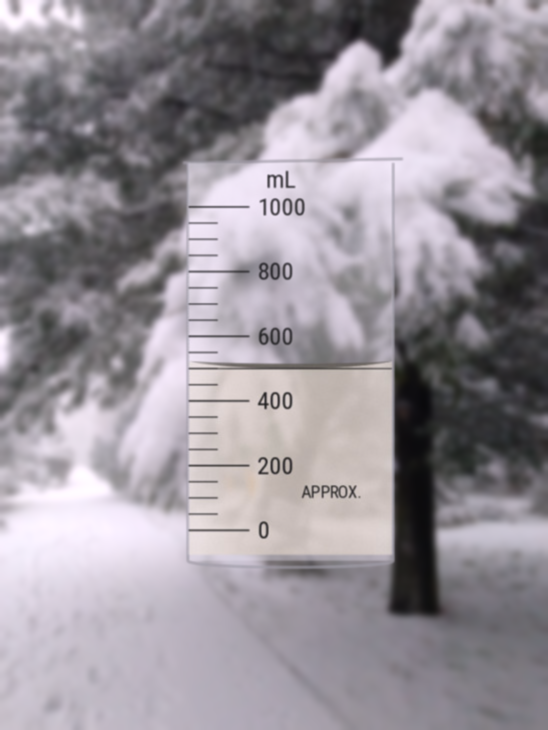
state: 500mL
